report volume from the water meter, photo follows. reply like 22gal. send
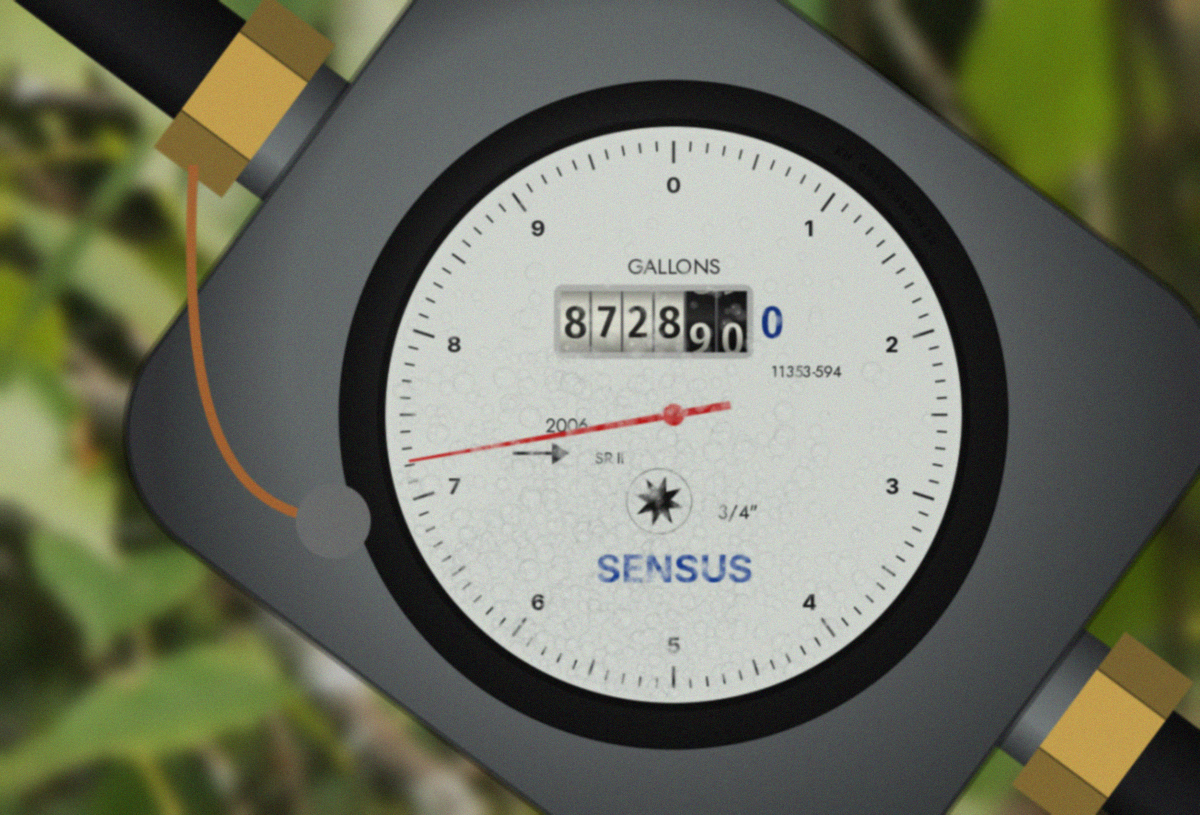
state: 8728897.2gal
